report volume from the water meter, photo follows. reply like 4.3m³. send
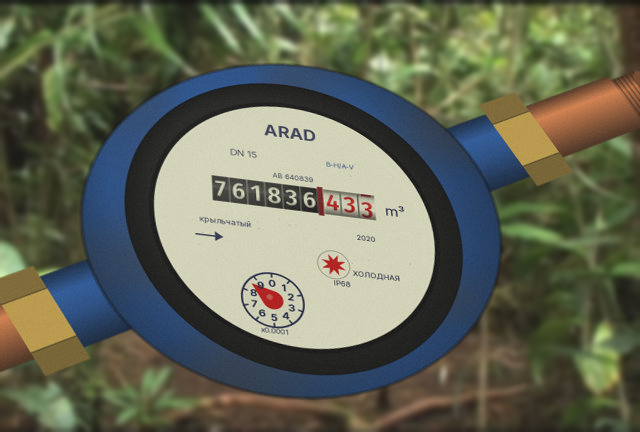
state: 761836.4328m³
